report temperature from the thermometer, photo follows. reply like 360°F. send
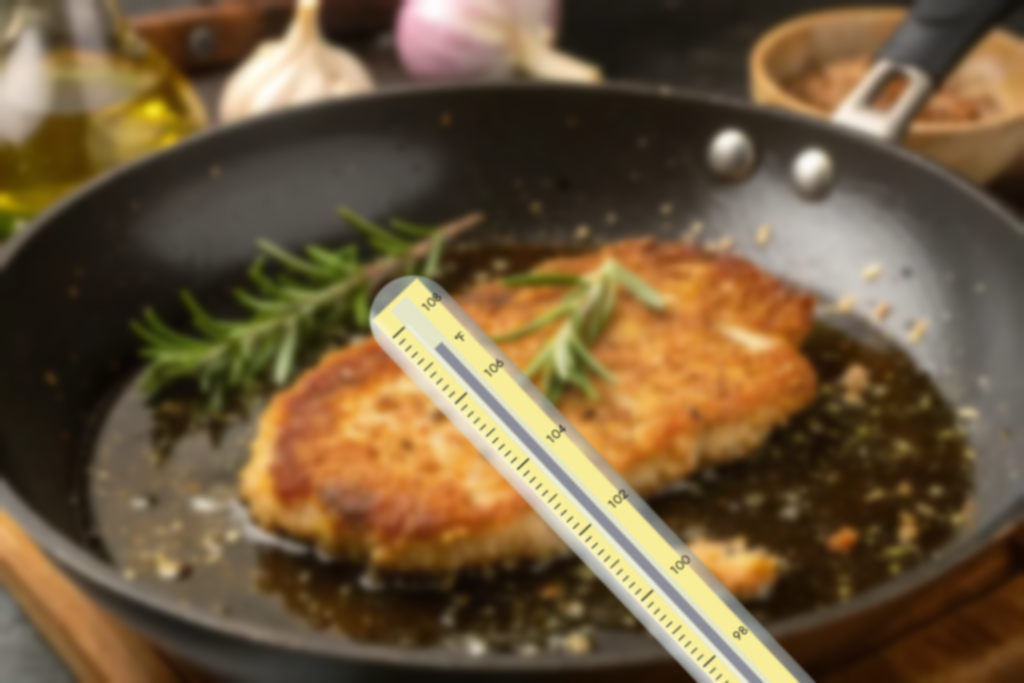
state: 107.2°F
